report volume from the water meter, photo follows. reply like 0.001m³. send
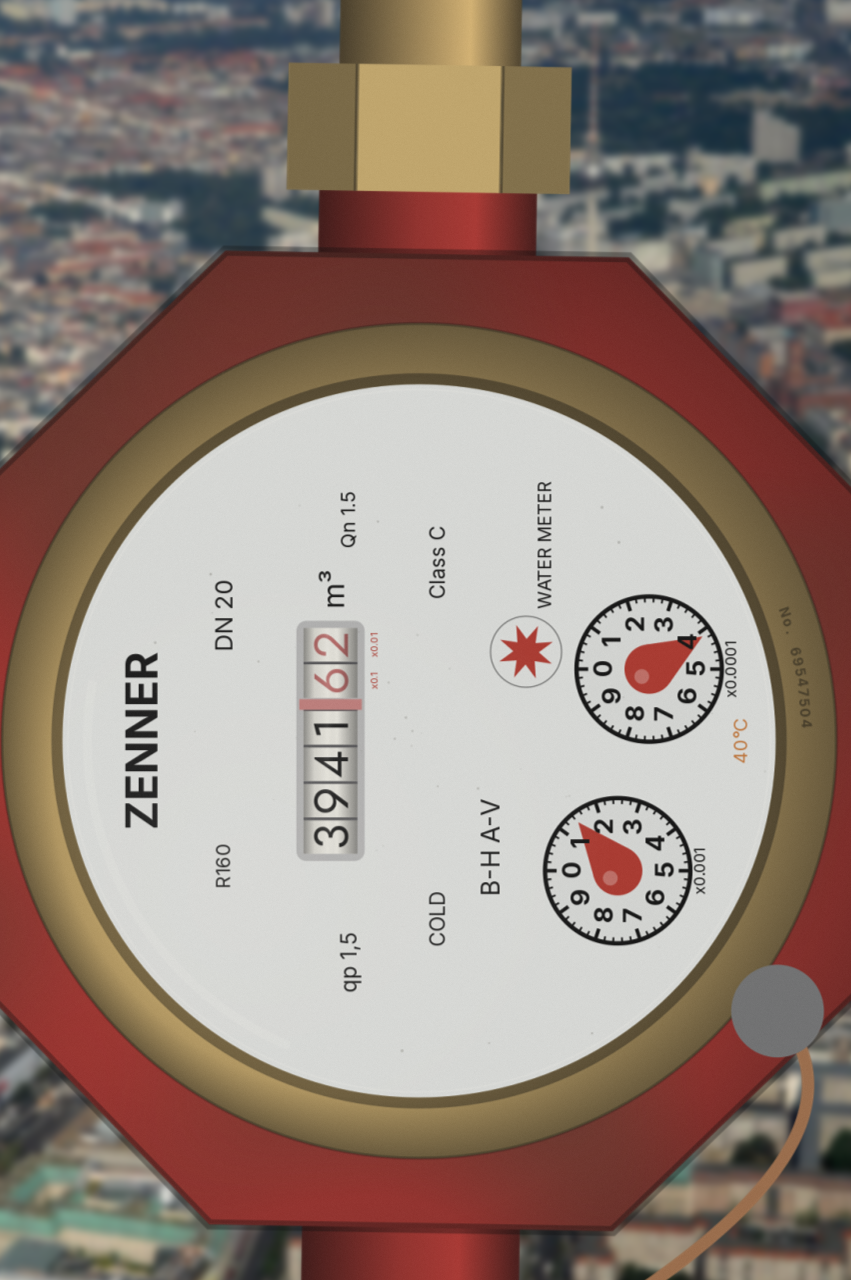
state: 3941.6214m³
